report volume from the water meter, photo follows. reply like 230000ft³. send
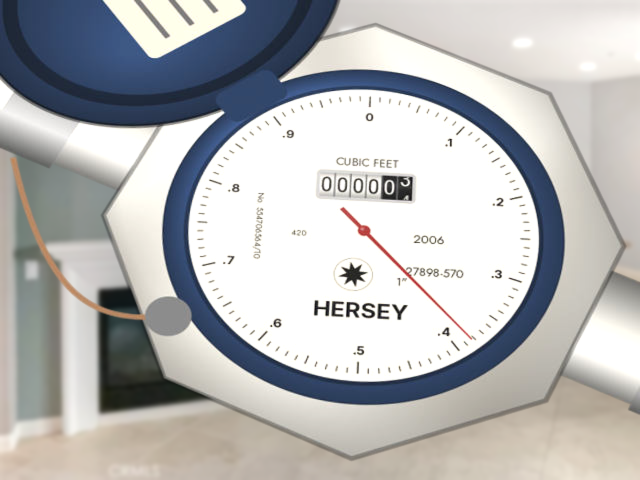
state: 3.38ft³
